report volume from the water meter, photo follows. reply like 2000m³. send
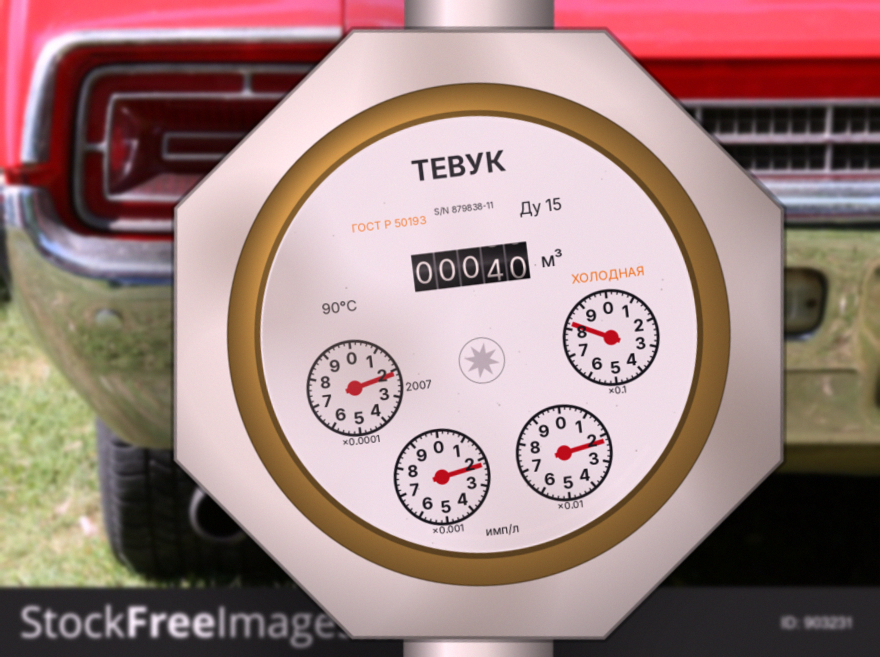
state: 39.8222m³
